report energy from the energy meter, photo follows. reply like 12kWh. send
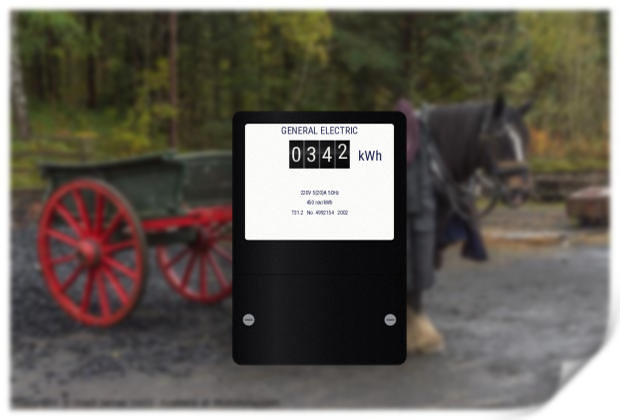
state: 342kWh
